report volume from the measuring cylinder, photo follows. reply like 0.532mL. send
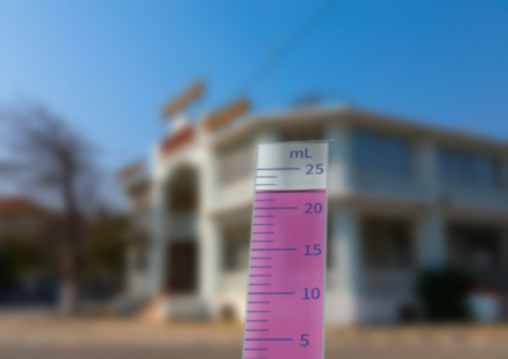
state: 22mL
